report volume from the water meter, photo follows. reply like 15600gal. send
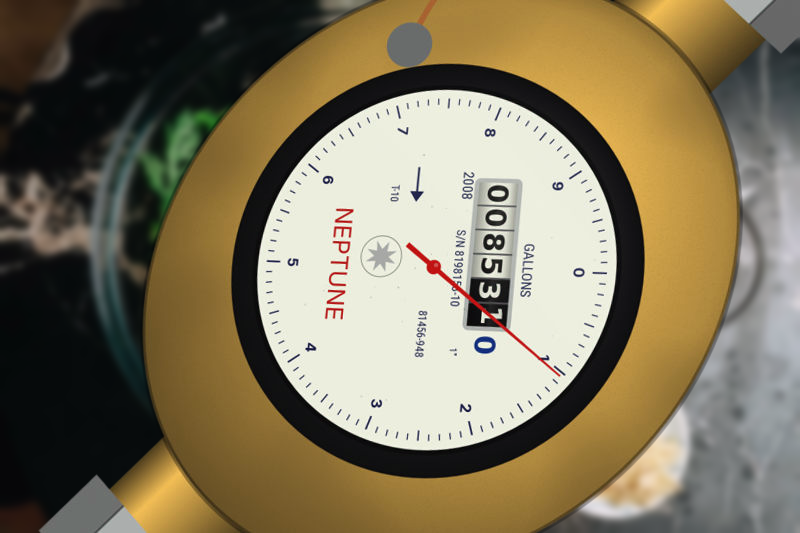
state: 85311.0gal
